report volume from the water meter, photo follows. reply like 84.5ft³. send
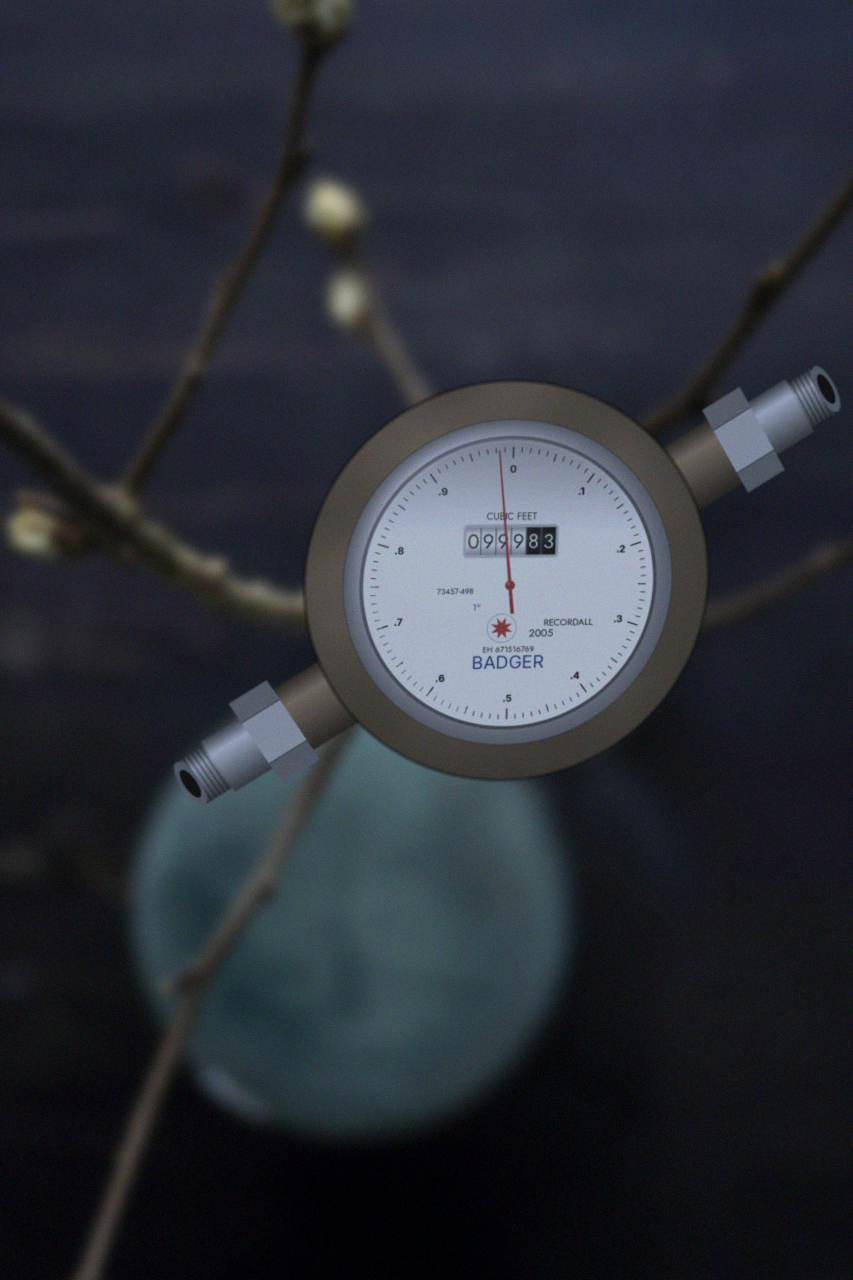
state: 99982.98ft³
